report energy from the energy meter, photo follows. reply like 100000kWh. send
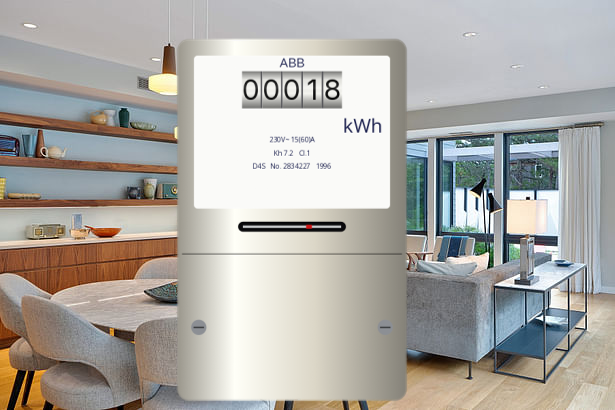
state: 18kWh
